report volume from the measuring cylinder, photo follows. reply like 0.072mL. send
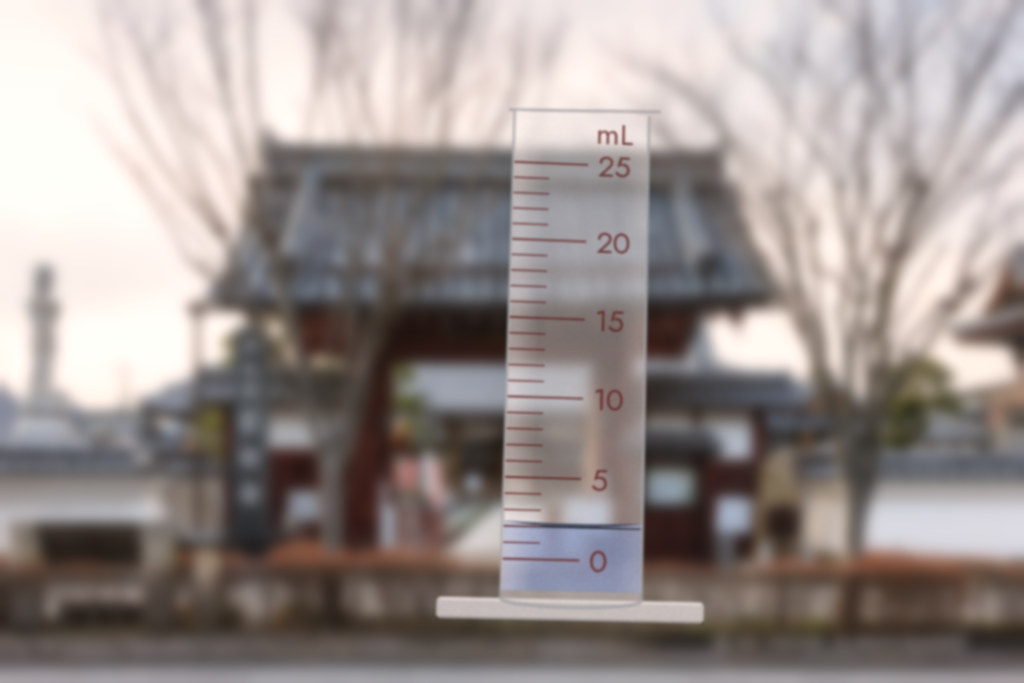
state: 2mL
